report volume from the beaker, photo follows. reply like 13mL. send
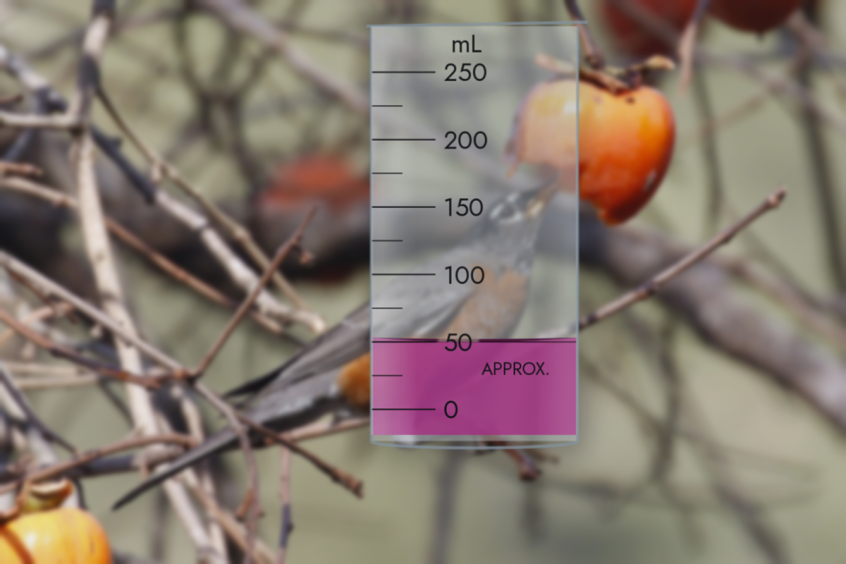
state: 50mL
